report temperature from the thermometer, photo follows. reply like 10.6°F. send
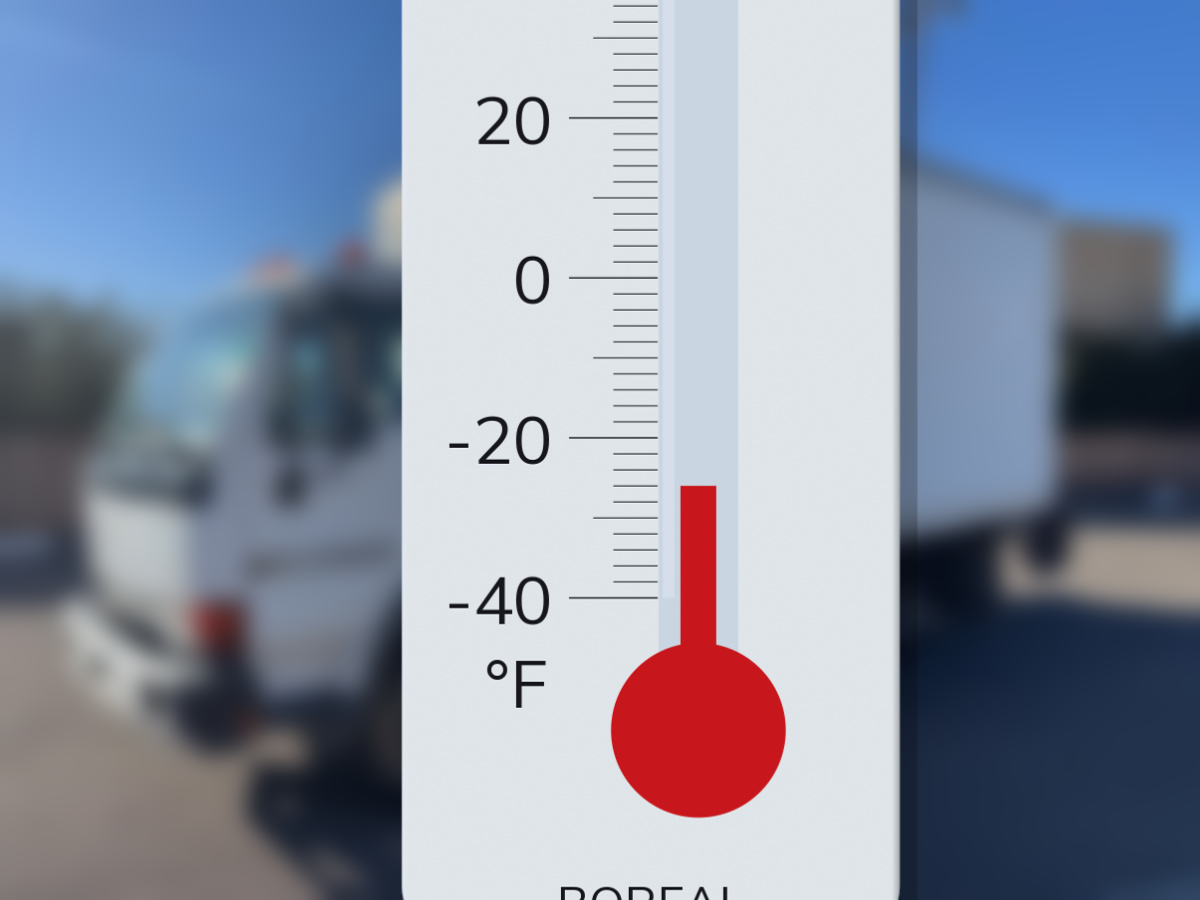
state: -26°F
